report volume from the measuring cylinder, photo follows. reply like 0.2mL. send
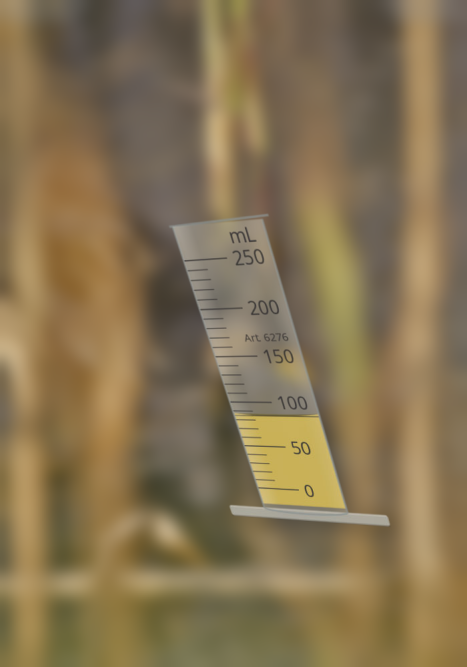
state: 85mL
